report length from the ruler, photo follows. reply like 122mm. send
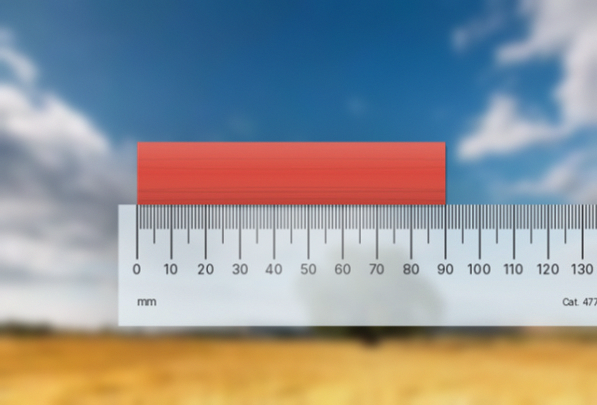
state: 90mm
